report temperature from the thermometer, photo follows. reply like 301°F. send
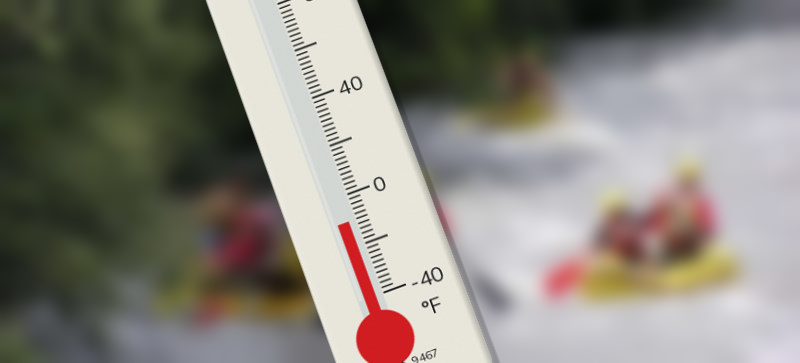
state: -10°F
